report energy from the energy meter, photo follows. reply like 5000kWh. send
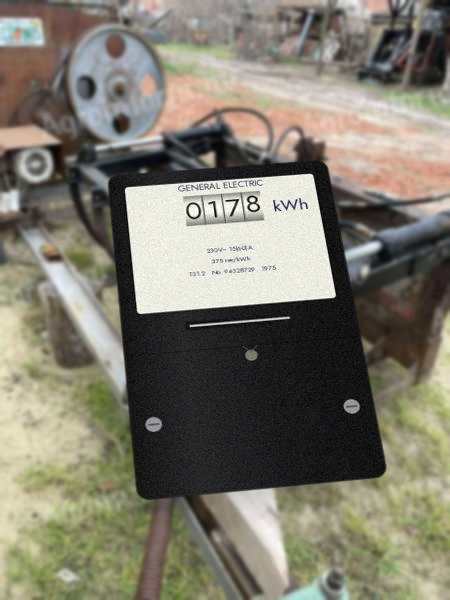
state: 178kWh
